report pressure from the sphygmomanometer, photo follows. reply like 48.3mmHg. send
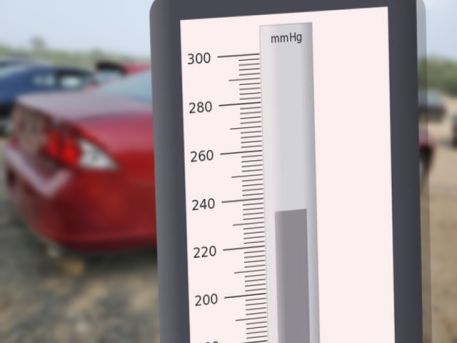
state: 234mmHg
